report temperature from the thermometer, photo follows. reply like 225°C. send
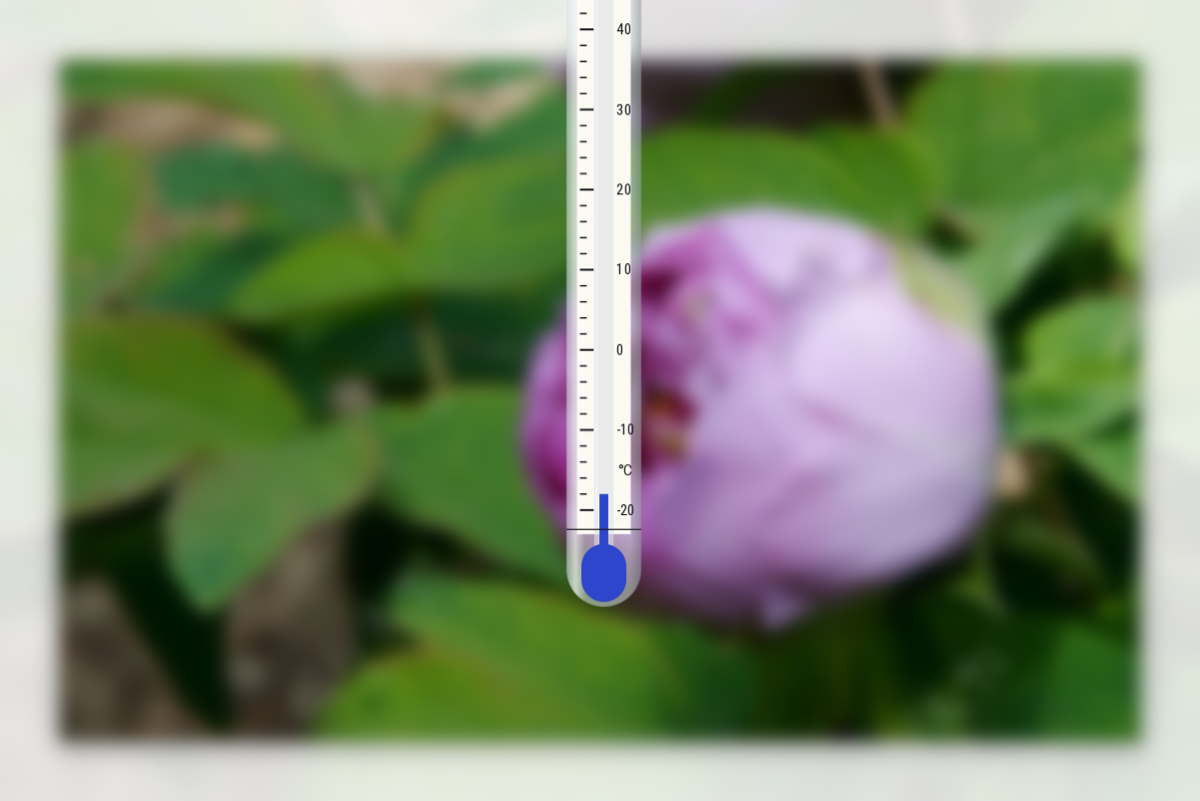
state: -18°C
